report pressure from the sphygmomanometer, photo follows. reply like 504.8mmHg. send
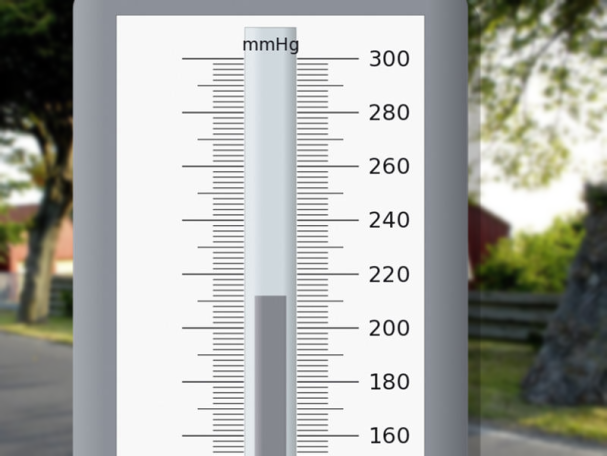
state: 212mmHg
